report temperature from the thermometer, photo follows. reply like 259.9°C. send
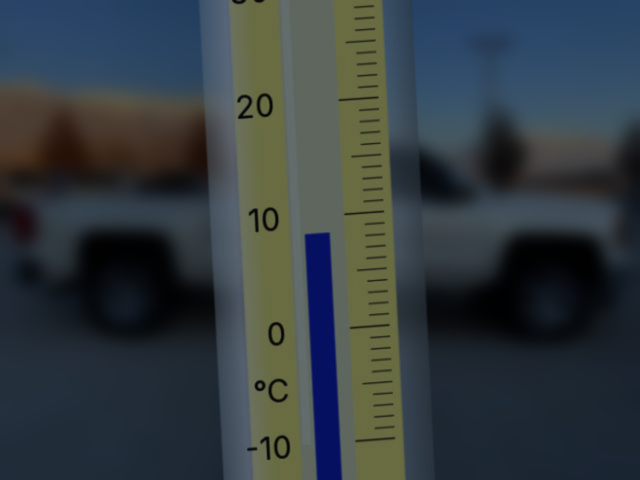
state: 8.5°C
